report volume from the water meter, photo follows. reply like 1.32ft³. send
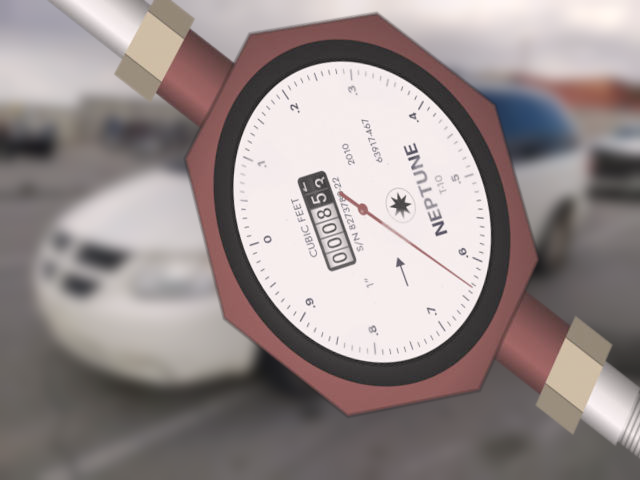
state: 852.63ft³
